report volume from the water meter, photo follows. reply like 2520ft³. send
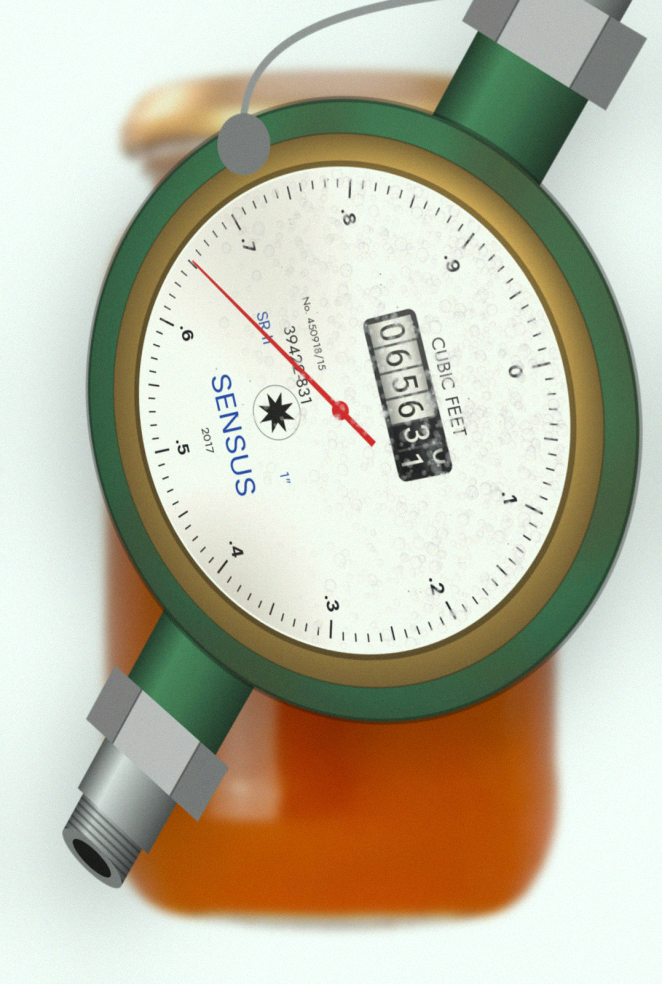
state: 65630.65ft³
